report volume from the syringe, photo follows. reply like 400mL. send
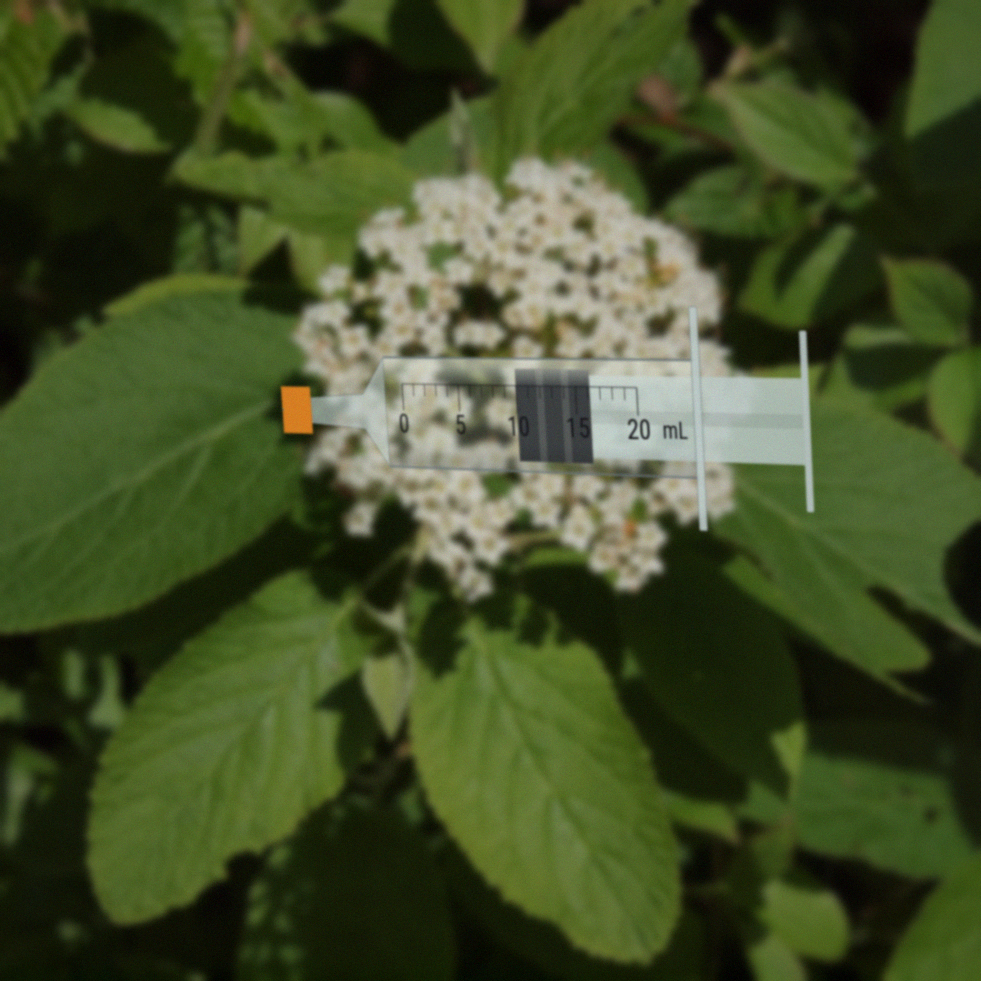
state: 10mL
